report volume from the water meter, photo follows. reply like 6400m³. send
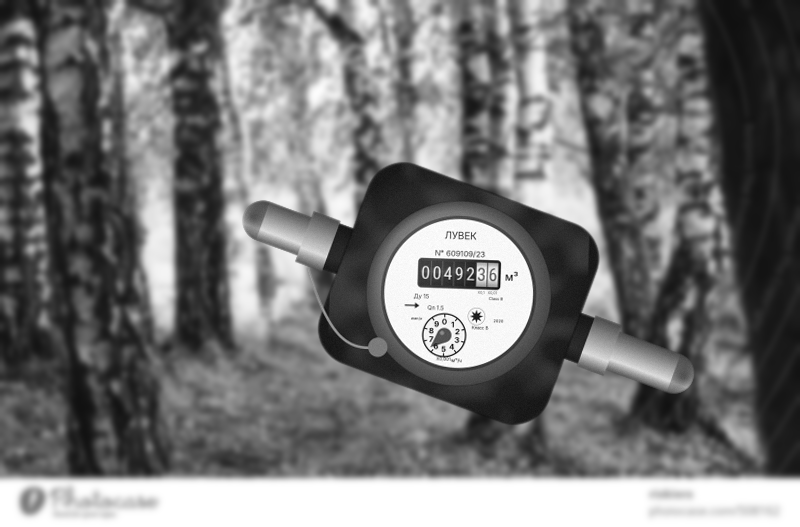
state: 492.366m³
